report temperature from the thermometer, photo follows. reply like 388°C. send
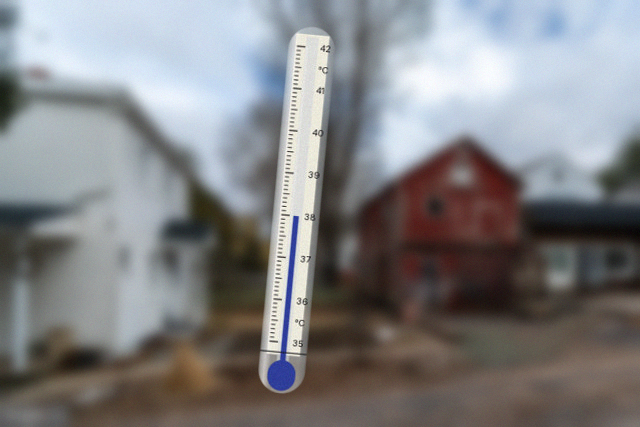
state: 38°C
